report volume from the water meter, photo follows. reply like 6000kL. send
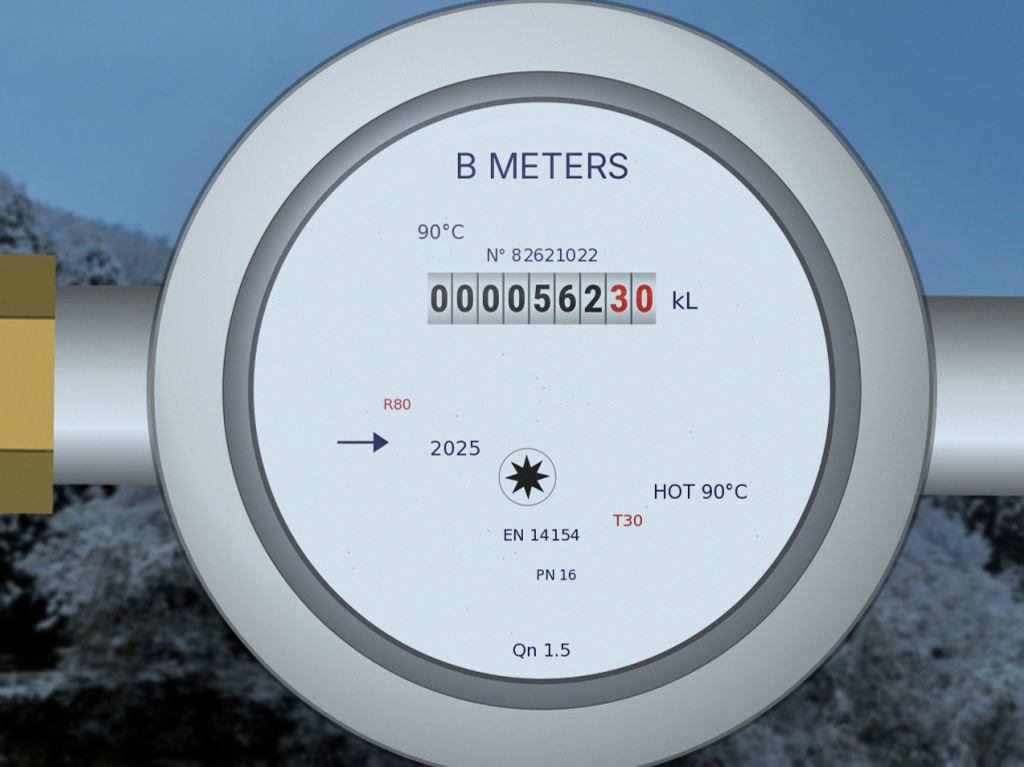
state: 562.30kL
